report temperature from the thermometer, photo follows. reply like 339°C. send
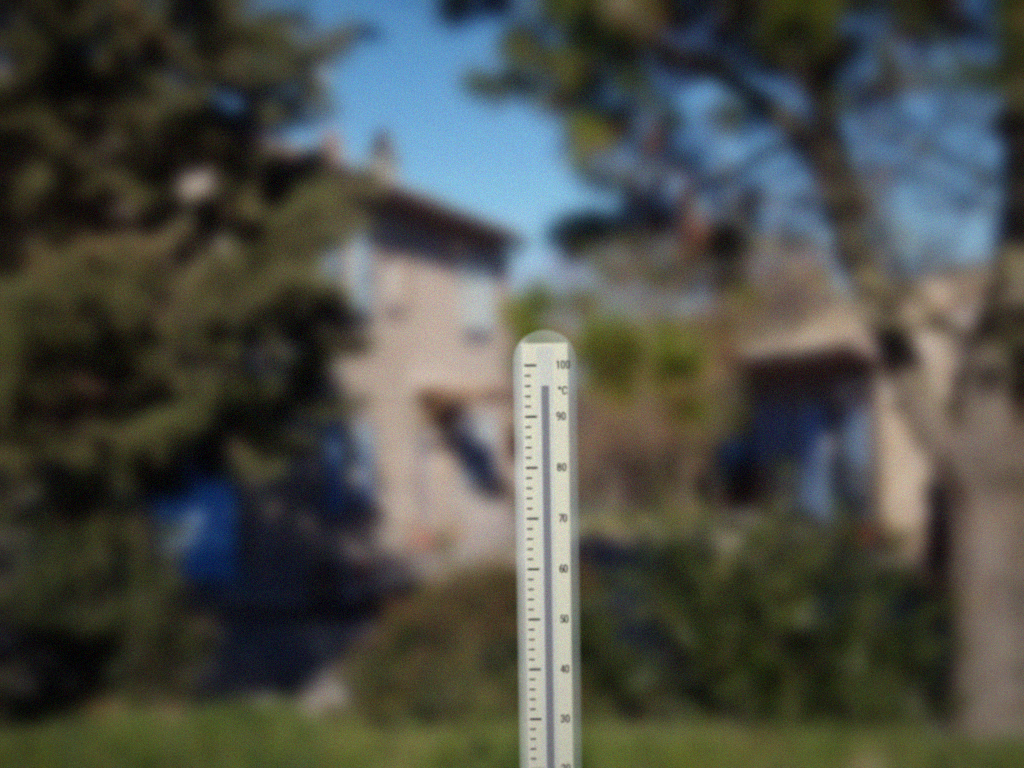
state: 96°C
